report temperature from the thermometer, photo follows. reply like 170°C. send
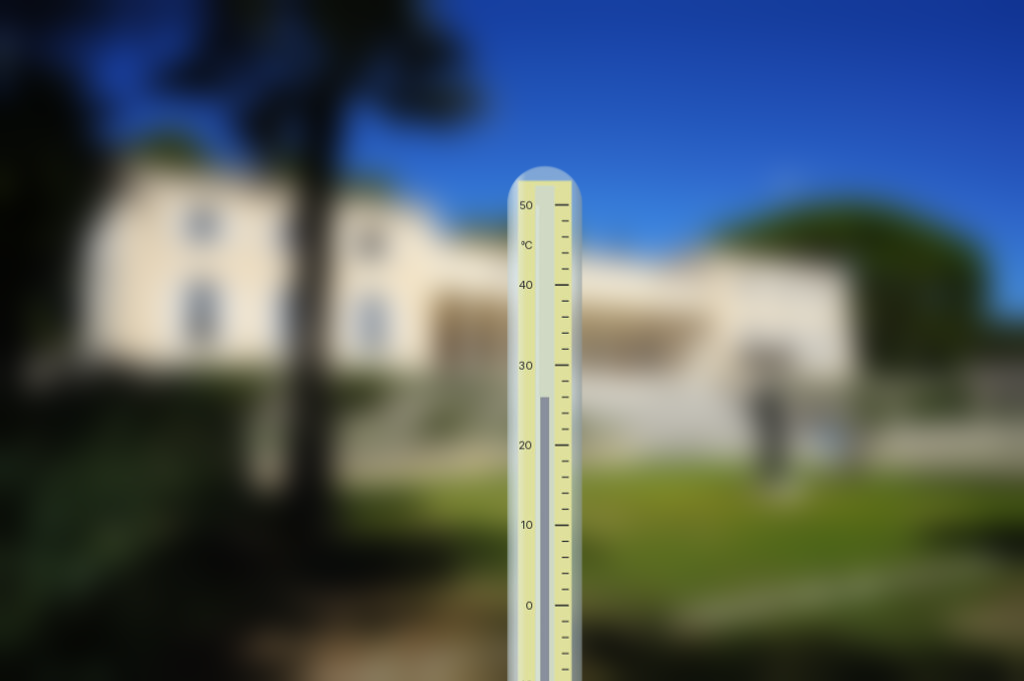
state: 26°C
